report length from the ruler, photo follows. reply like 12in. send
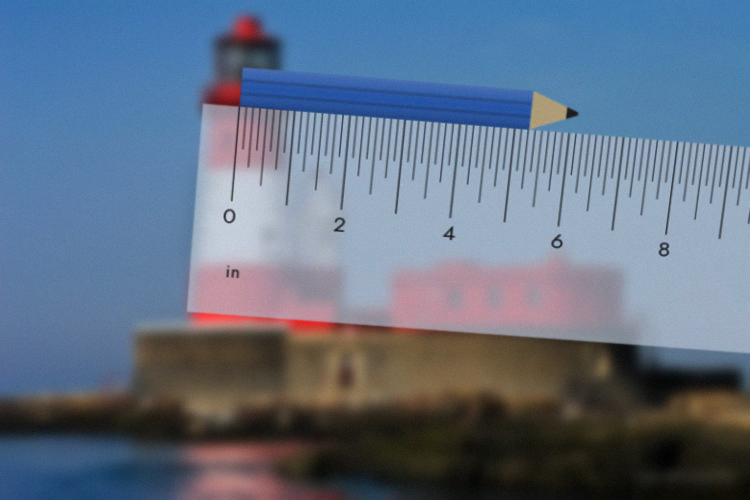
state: 6.125in
